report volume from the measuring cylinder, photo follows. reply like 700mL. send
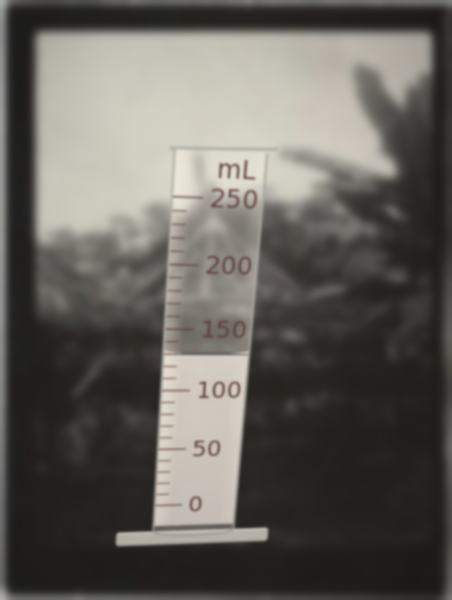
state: 130mL
